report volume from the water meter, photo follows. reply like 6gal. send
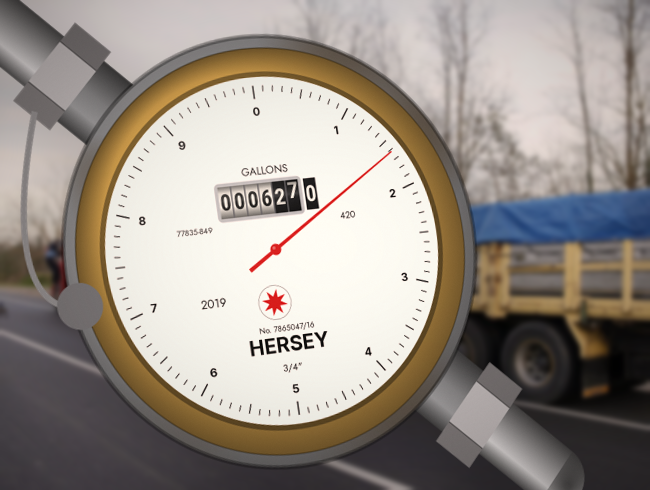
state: 6271.6gal
